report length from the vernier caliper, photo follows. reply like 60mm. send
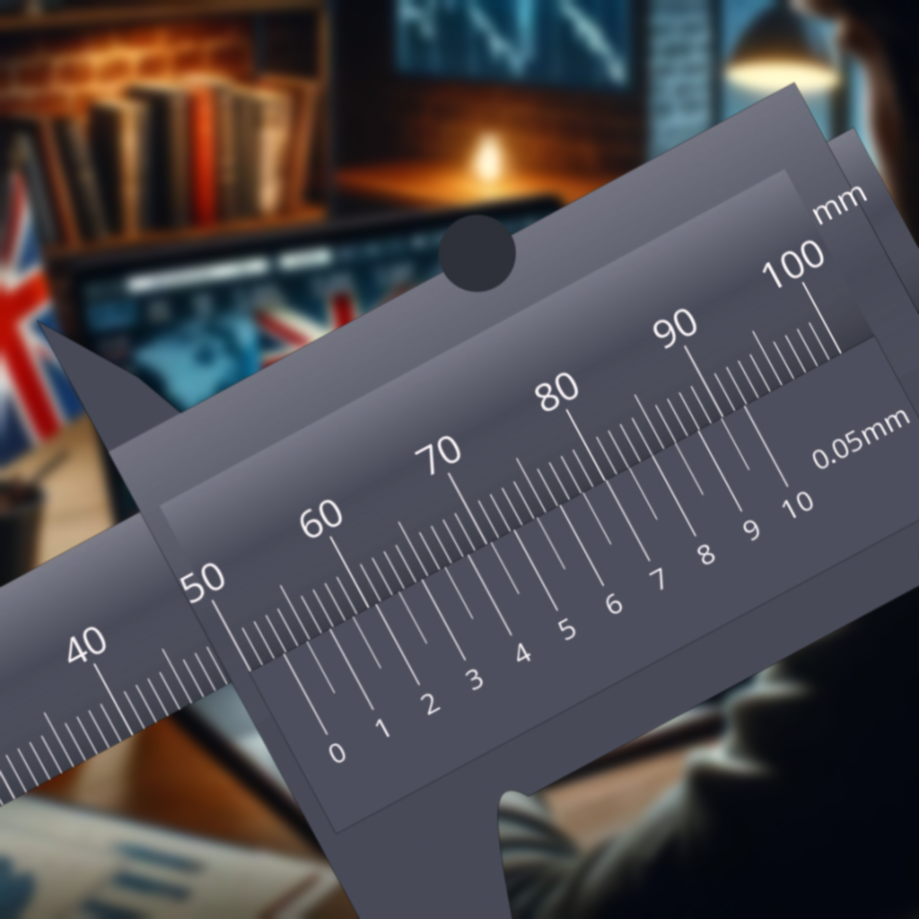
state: 52.8mm
